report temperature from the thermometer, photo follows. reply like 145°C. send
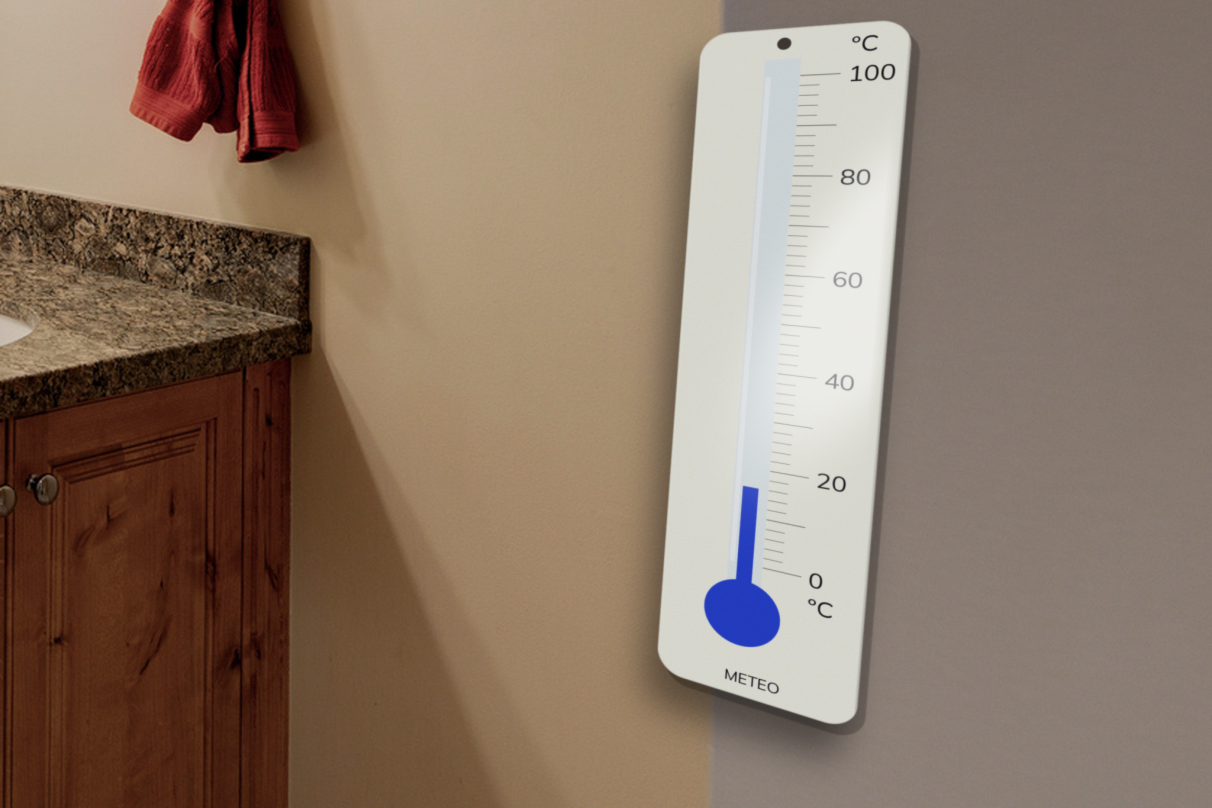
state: 16°C
